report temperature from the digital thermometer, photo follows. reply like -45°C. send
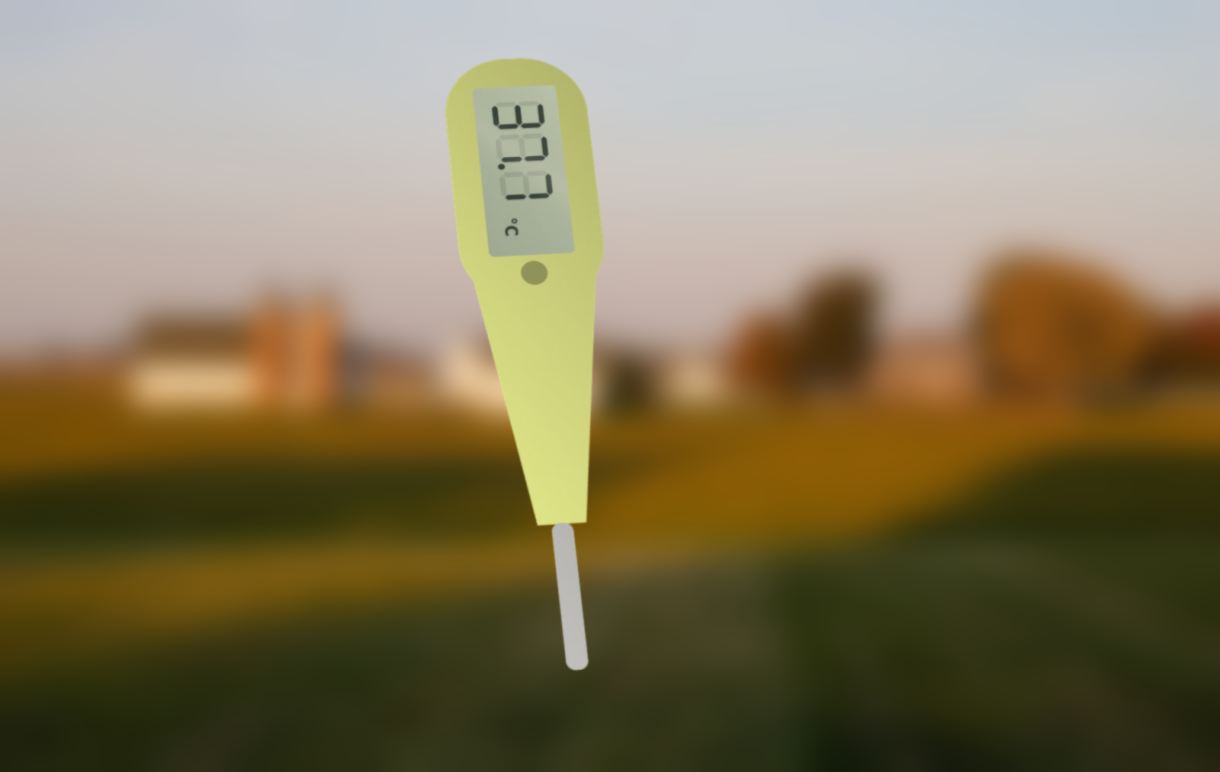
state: 37.7°C
